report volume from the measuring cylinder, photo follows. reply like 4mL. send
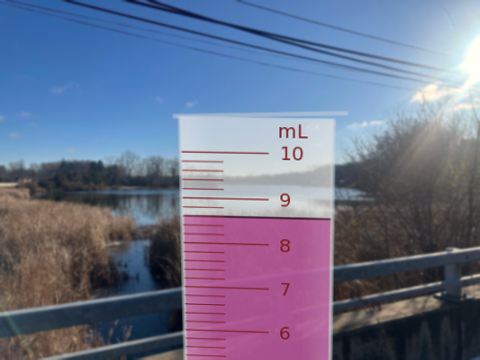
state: 8.6mL
